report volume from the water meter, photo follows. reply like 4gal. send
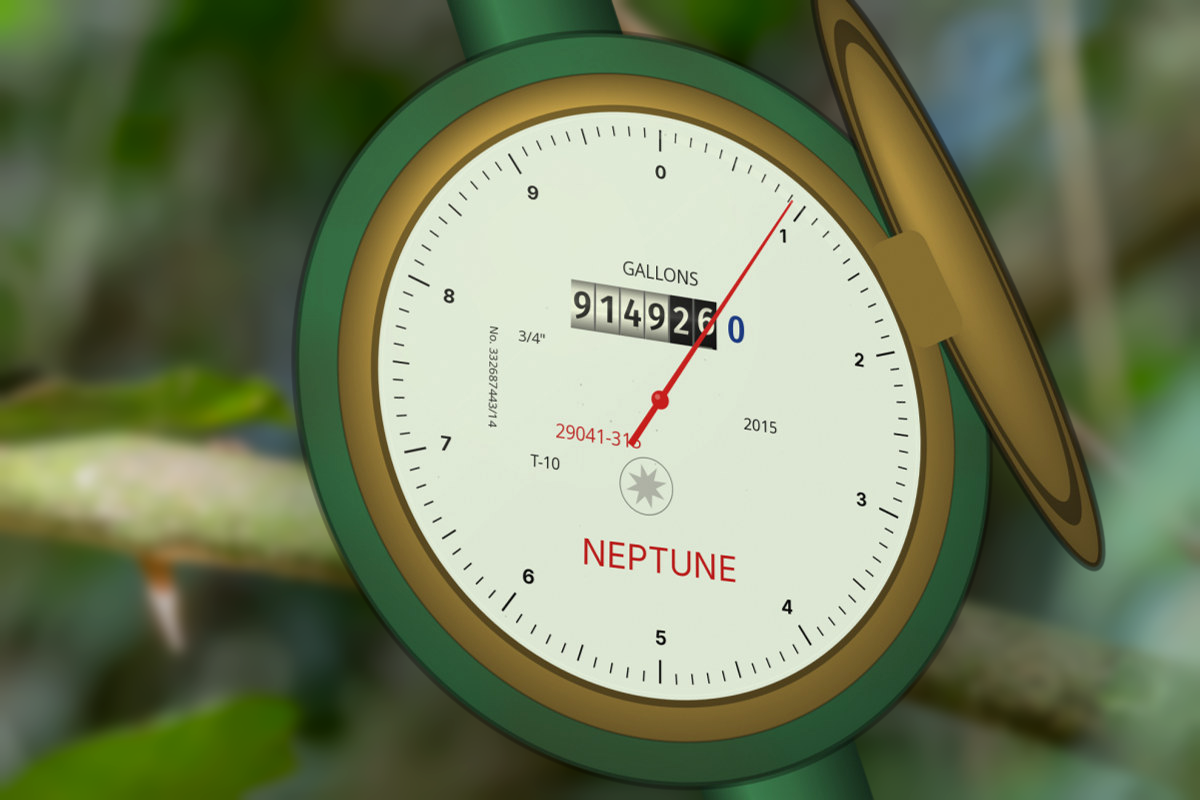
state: 9149260.9gal
